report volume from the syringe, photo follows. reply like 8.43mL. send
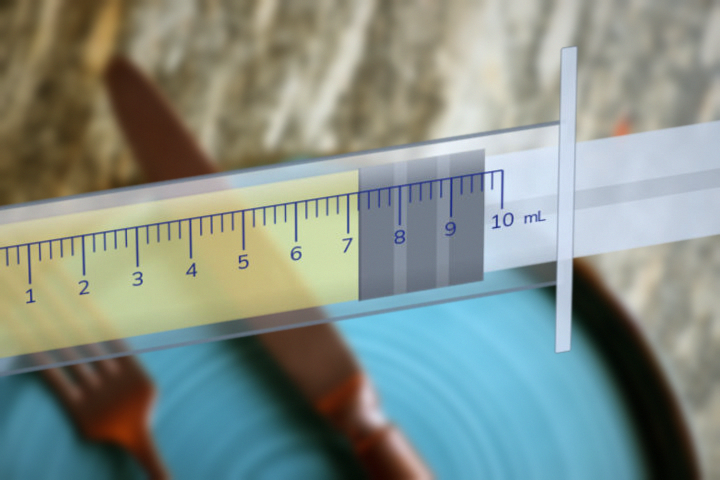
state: 7.2mL
